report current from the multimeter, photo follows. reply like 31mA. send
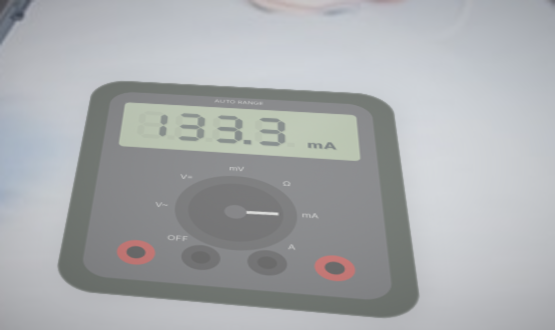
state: 133.3mA
